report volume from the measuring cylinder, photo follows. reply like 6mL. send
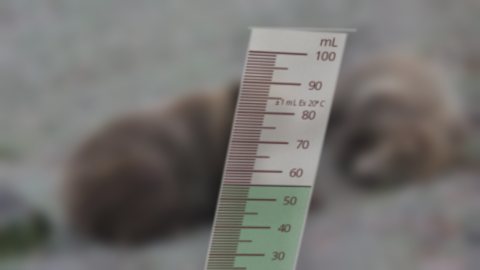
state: 55mL
